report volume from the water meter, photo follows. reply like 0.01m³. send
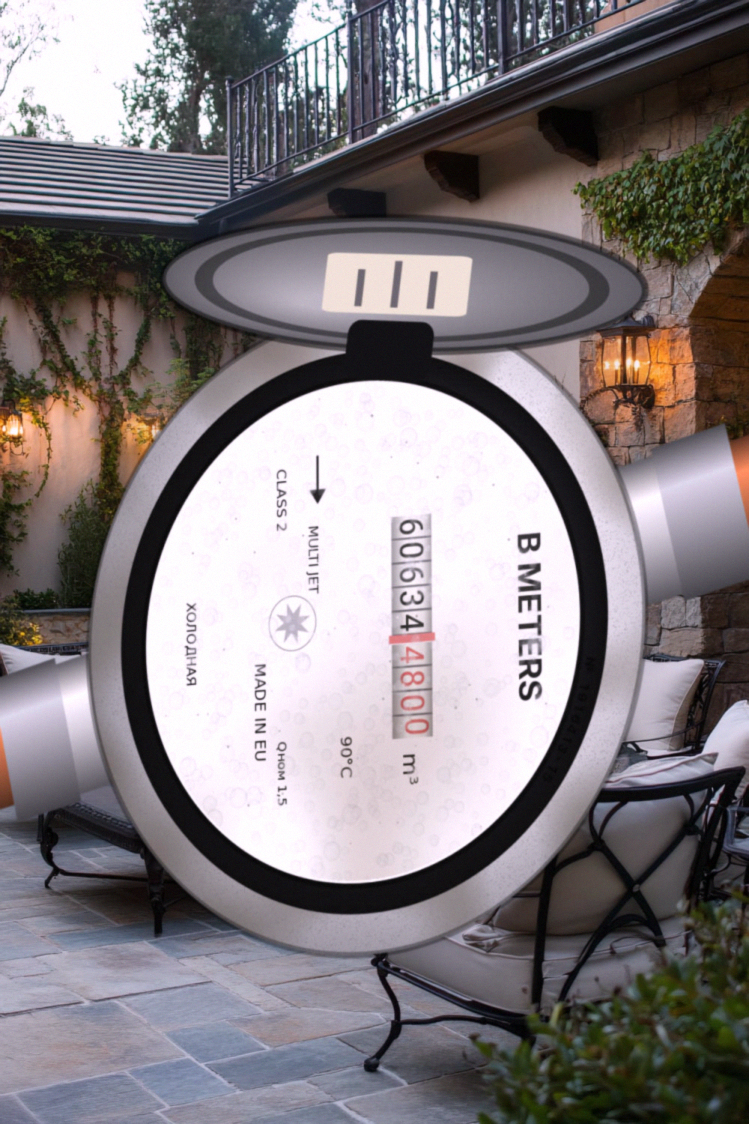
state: 60634.4800m³
